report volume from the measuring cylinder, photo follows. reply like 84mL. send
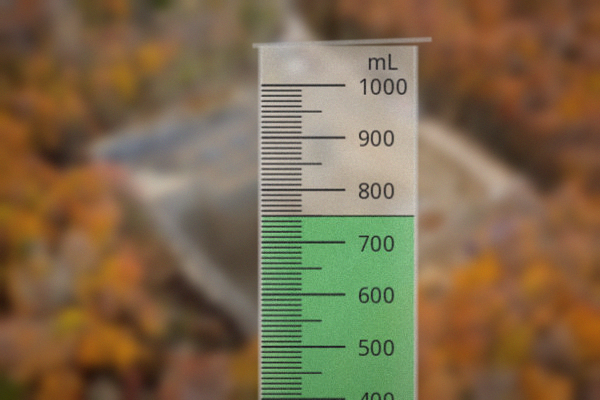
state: 750mL
